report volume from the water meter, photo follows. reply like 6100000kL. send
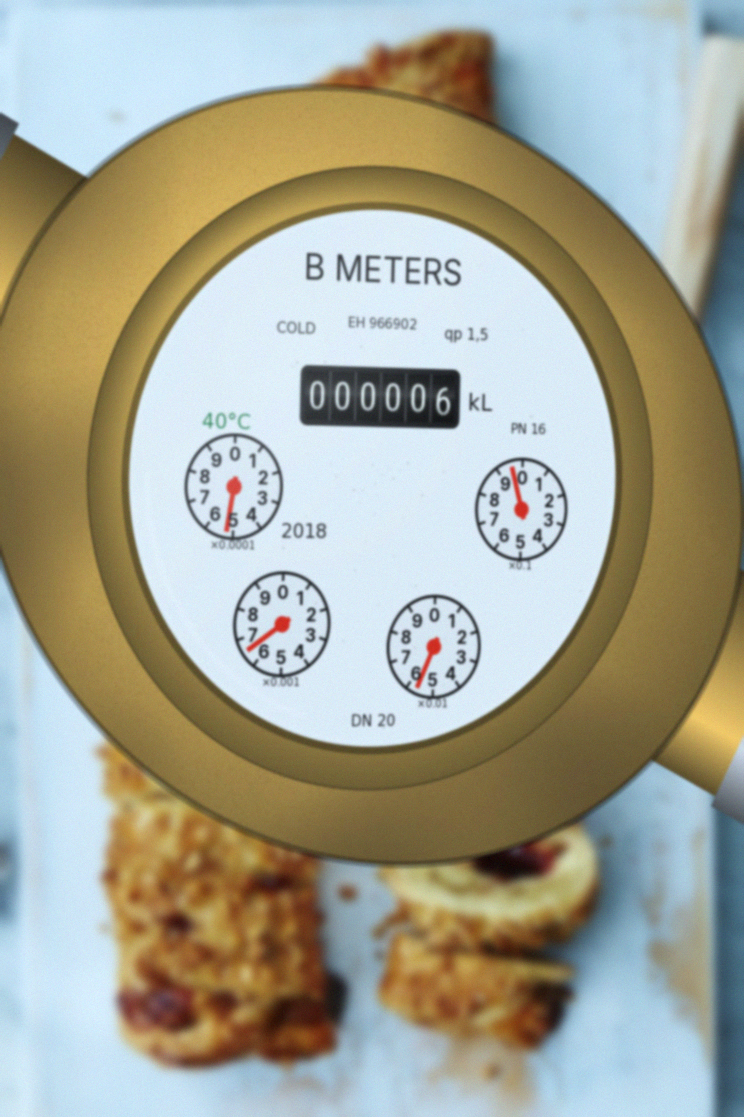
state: 5.9565kL
